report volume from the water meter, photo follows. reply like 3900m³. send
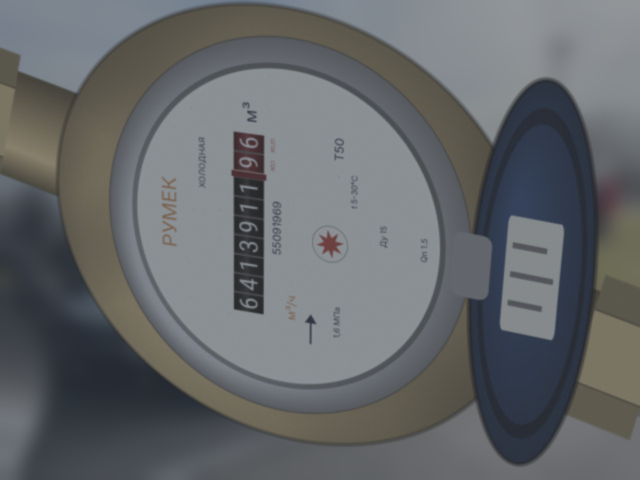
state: 6413911.96m³
